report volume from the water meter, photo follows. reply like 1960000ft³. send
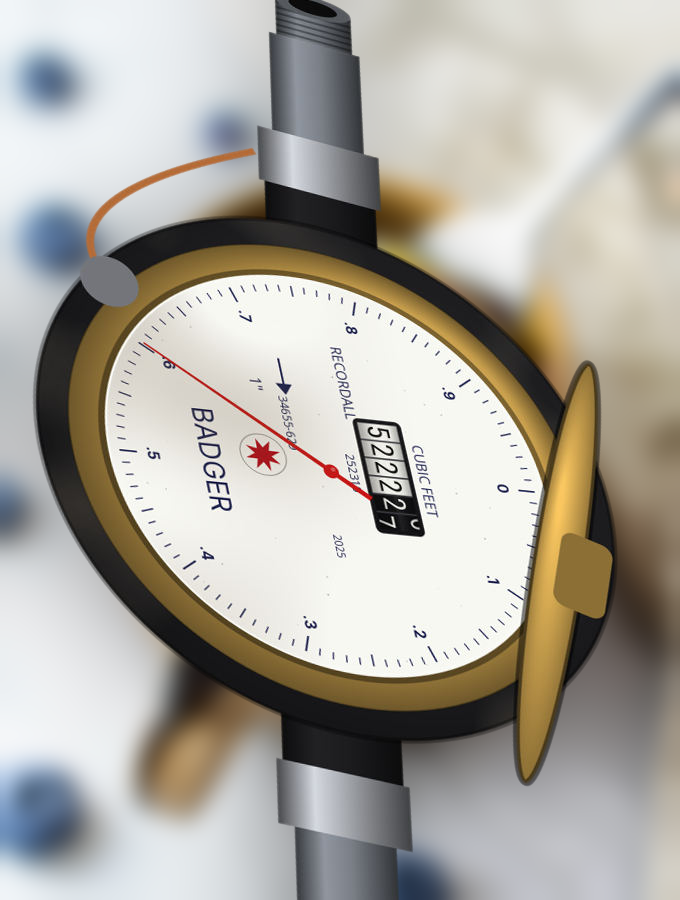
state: 522226.60ft³
